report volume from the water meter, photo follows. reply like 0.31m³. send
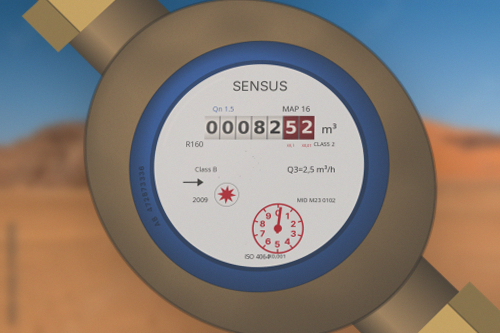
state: 82.520m³
